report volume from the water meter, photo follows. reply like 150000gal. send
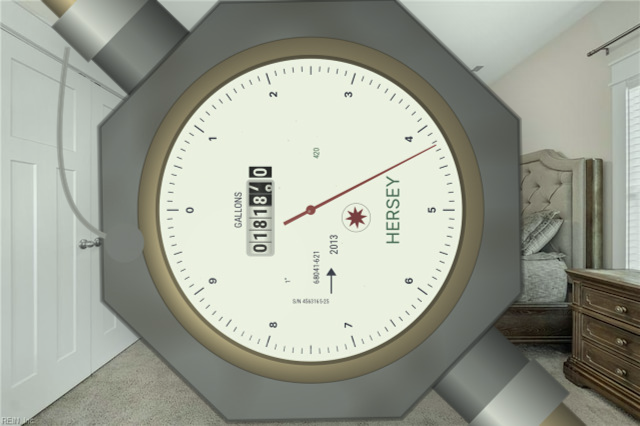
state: 181874.2gal
